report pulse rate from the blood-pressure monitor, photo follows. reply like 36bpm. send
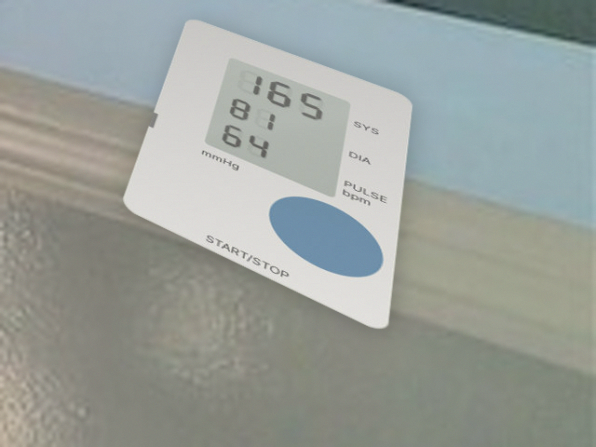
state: 64bpm
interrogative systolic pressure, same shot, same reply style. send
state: 165mmHg
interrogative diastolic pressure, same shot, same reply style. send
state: 81mmHg
